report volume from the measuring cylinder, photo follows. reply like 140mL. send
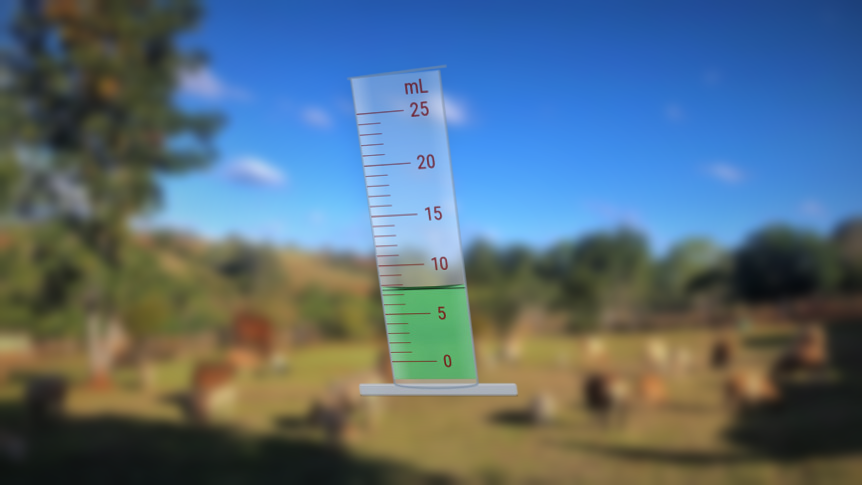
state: 7.5mL
